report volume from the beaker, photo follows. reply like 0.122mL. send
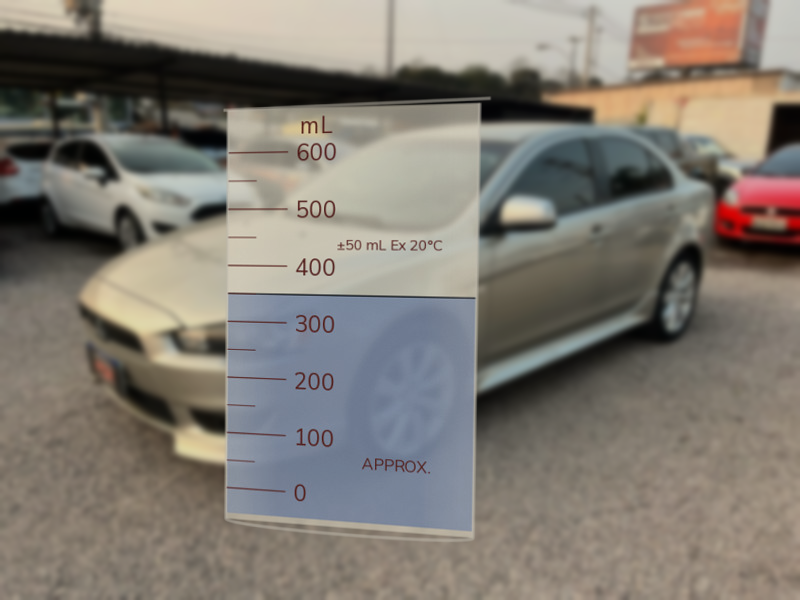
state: 350mL
